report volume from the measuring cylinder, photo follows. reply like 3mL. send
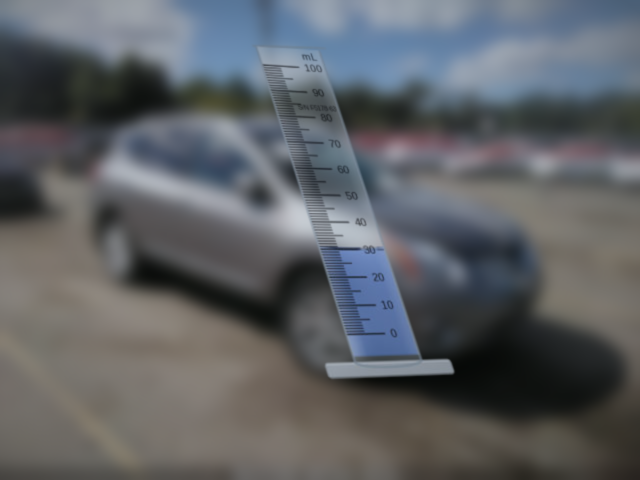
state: 30mL
